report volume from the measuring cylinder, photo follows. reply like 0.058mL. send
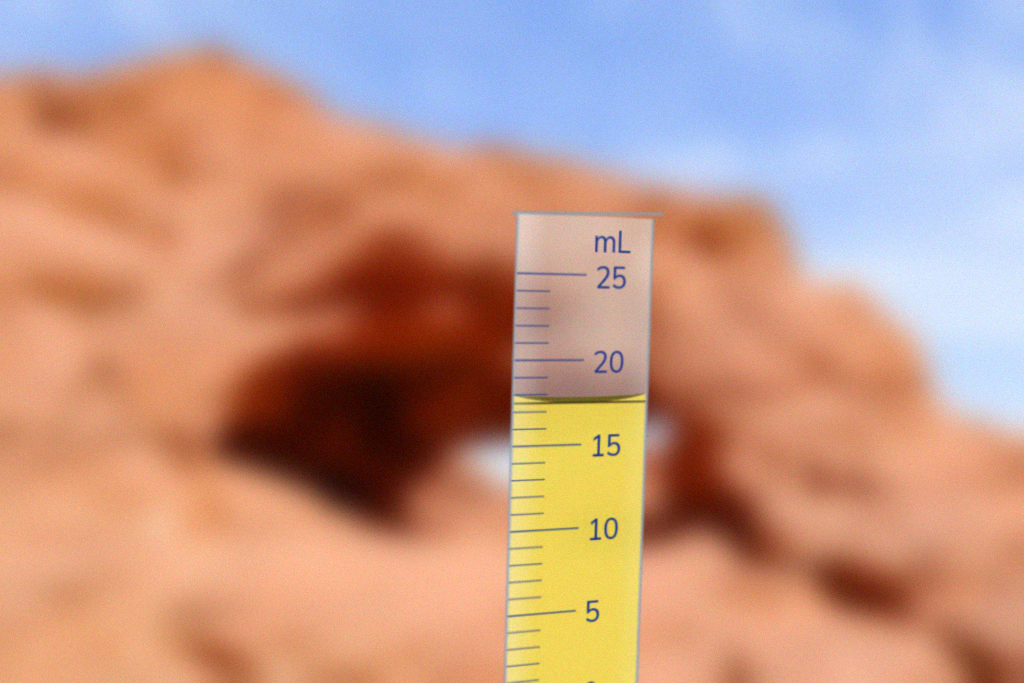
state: 17.5mL
